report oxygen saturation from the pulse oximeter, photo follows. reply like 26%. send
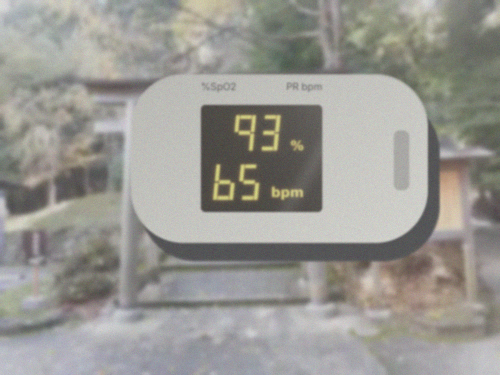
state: 93%
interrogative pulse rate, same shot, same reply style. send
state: 65bpm
